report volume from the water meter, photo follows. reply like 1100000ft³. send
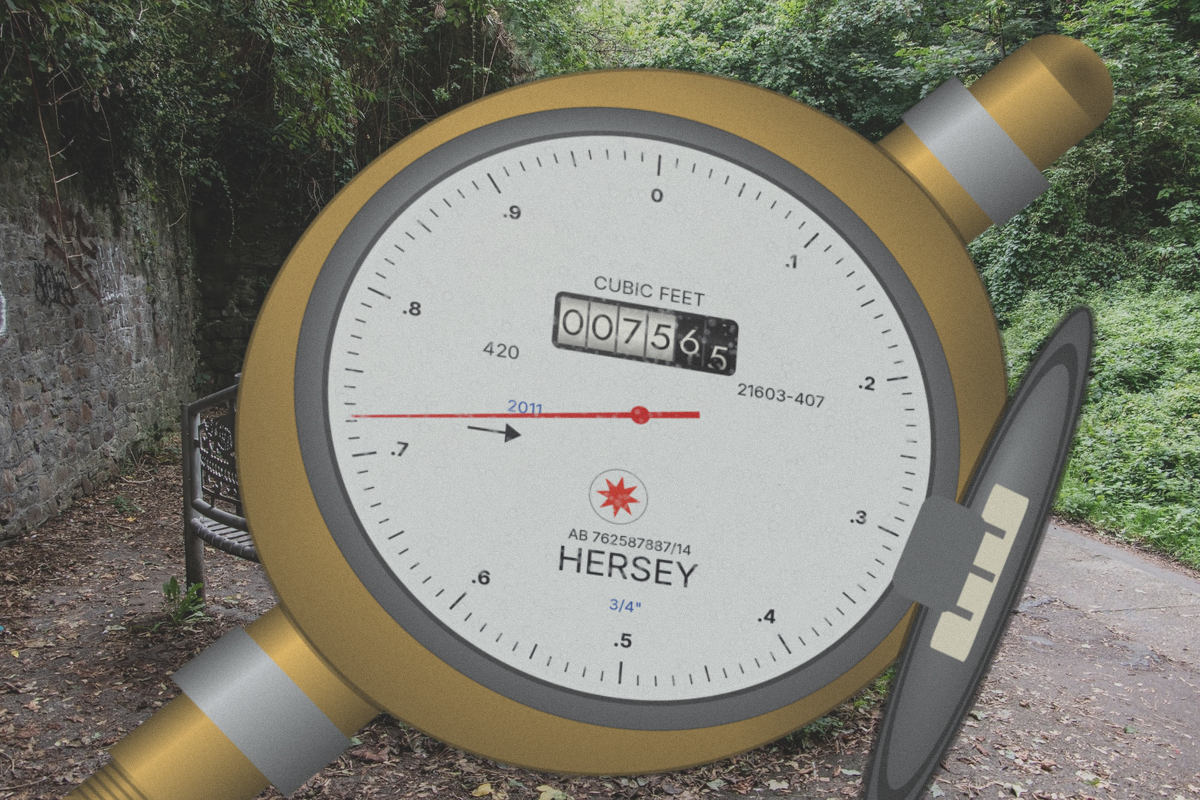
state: 7564.72ft³
